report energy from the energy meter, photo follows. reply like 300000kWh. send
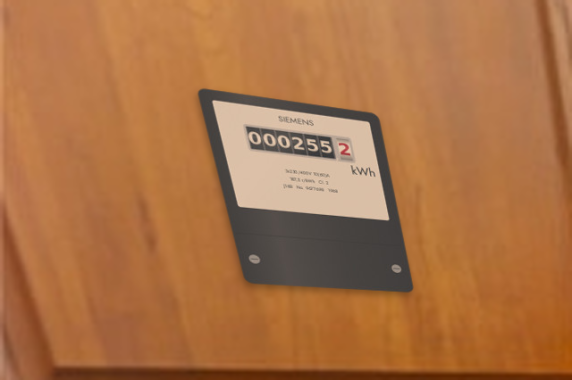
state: 255.2kWh
